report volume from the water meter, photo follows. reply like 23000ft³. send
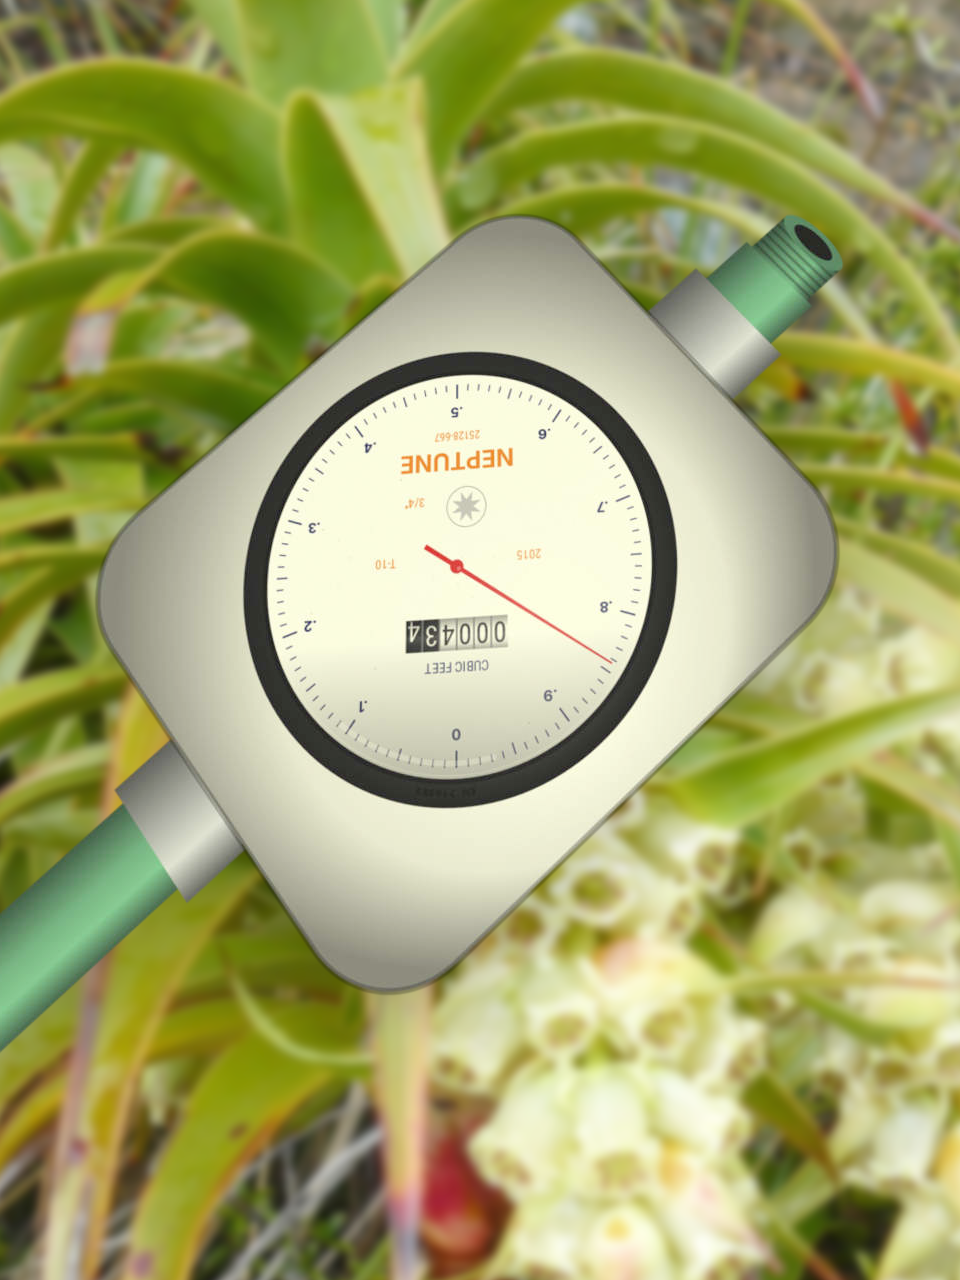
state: 433.84ft³
